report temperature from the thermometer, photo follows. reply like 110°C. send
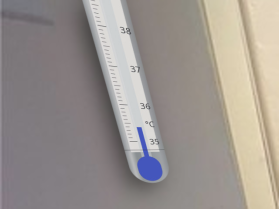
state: 35.4°C
